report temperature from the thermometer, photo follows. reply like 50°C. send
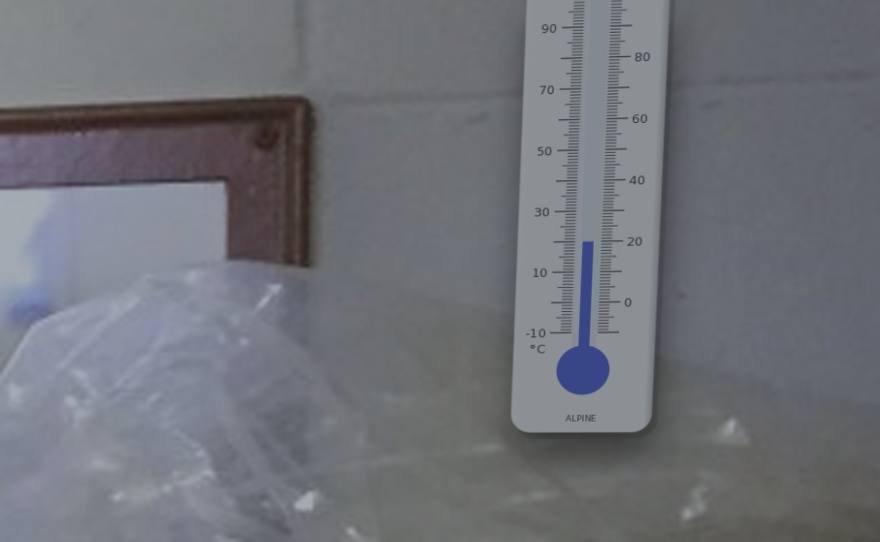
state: 20°C
